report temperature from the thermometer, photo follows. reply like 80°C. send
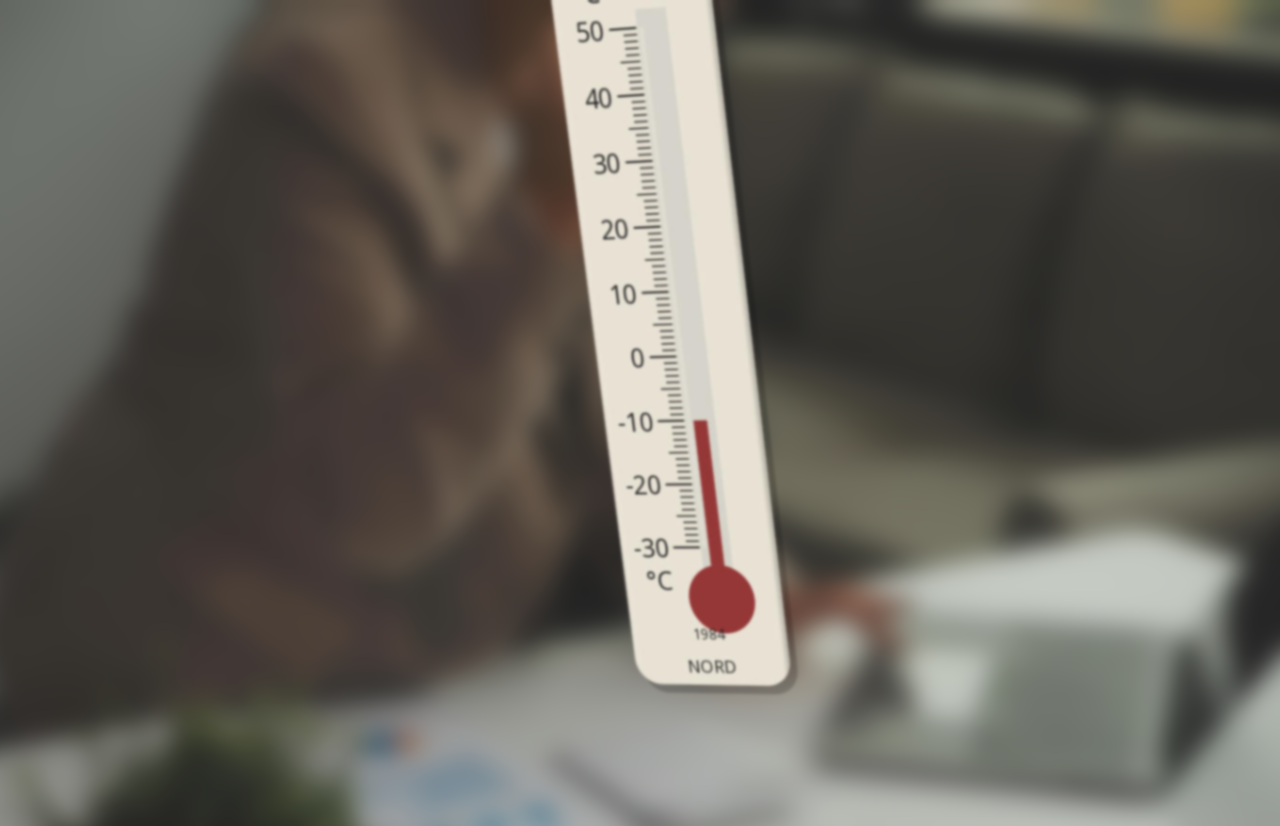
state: -10°C
